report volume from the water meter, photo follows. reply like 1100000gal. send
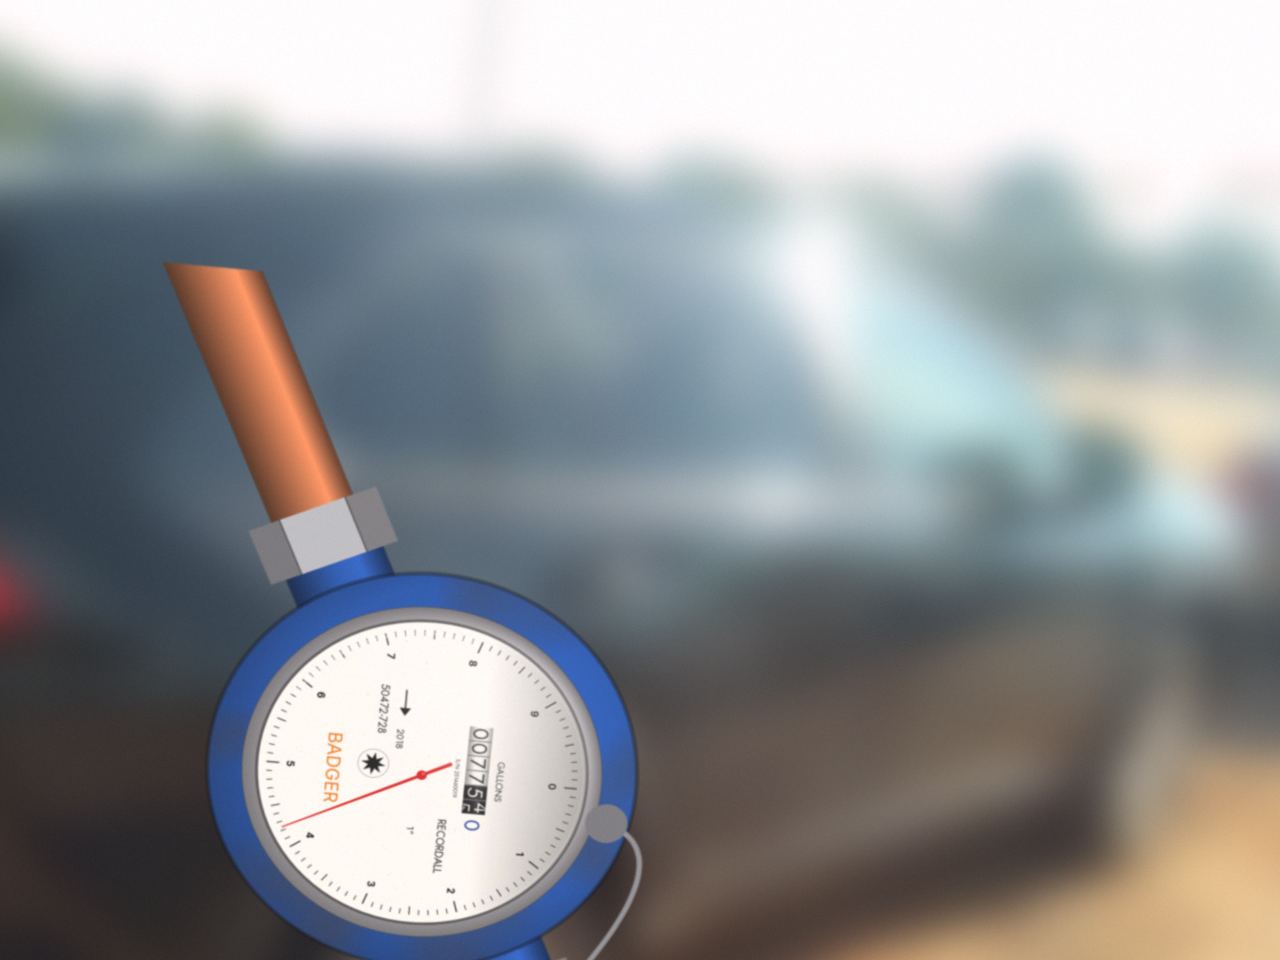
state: 77544.2gal
